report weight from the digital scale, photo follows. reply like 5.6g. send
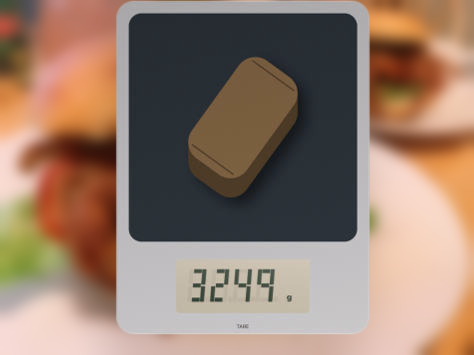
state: 3249g
